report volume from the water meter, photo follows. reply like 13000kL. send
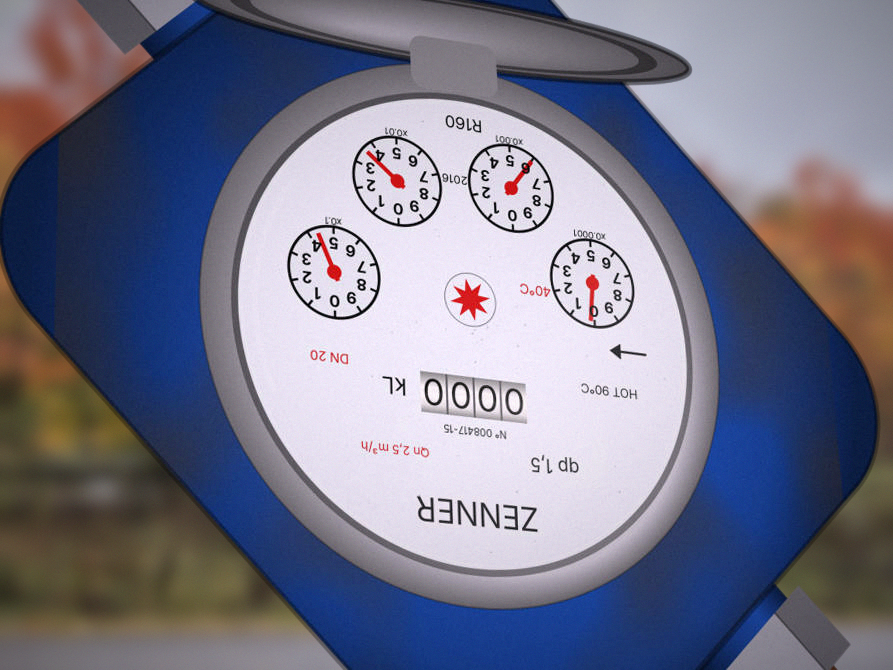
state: 0.4360kL
